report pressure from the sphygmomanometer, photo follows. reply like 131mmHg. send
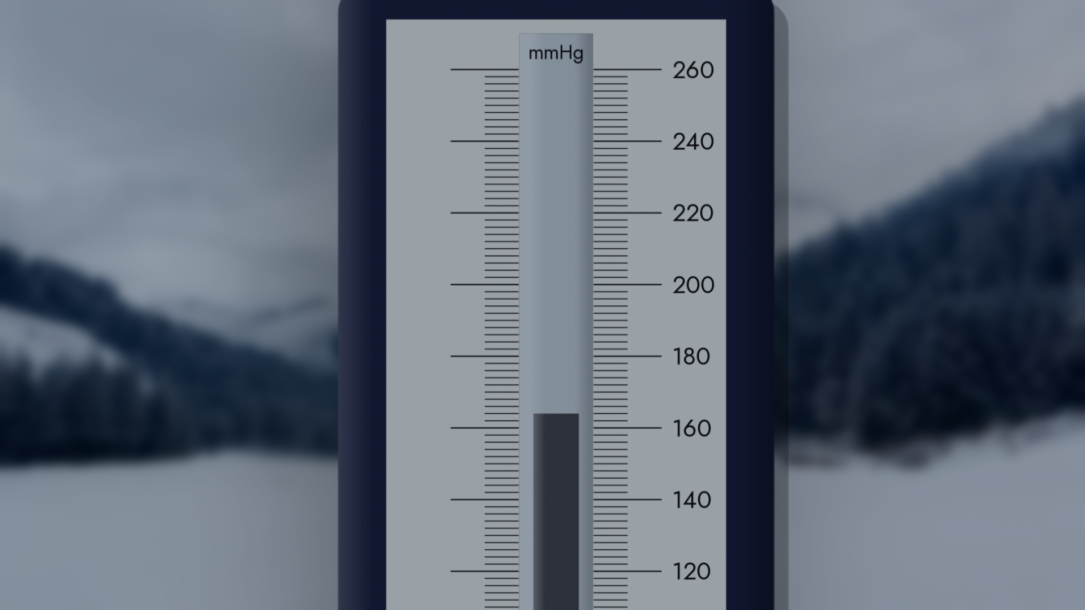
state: 164mmHg
